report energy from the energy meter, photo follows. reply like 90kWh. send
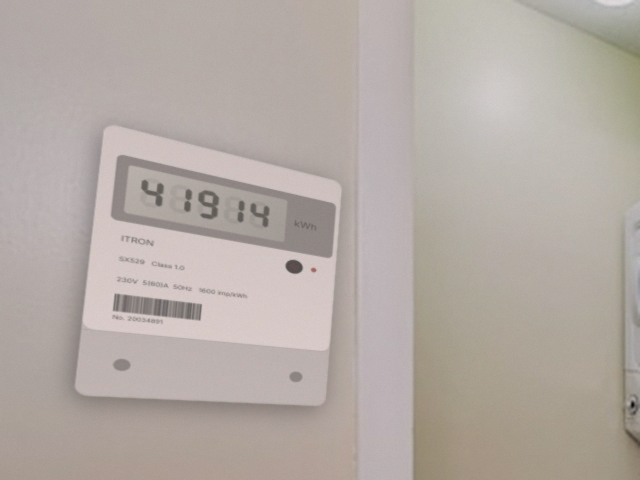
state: 41914kWh
